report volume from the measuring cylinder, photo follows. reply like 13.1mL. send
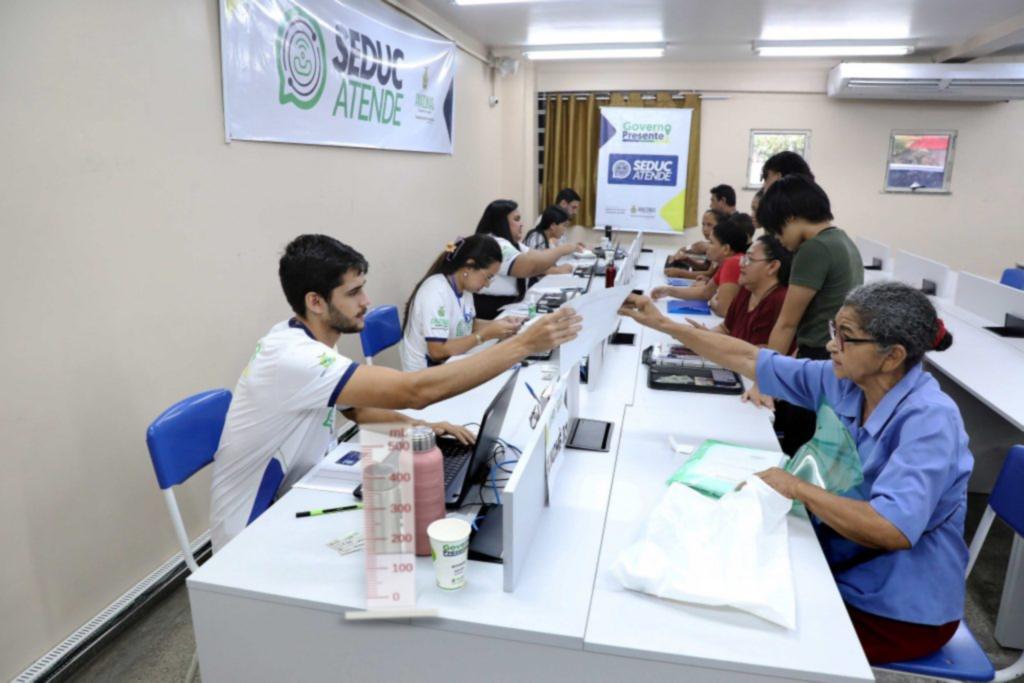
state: 150mL
